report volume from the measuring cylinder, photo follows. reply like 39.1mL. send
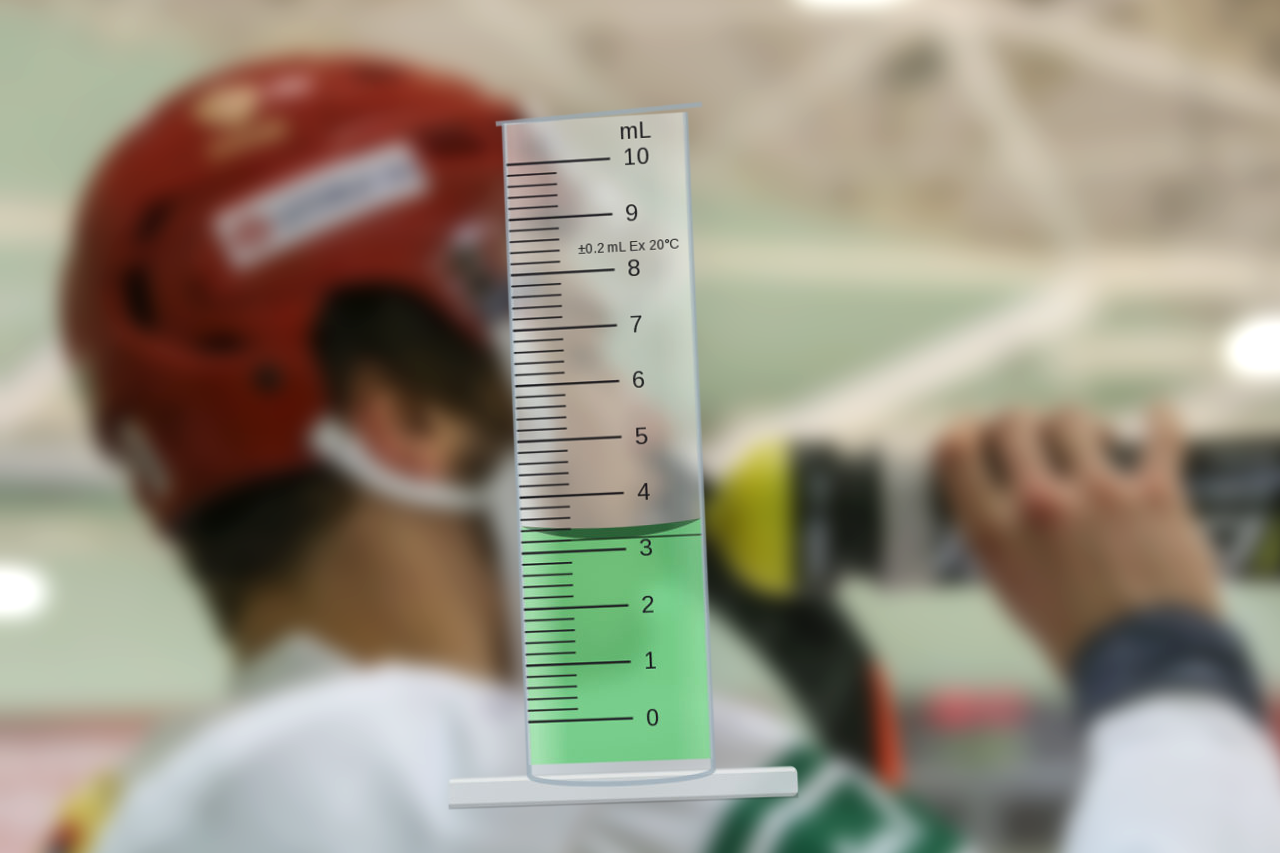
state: 3.2mL
